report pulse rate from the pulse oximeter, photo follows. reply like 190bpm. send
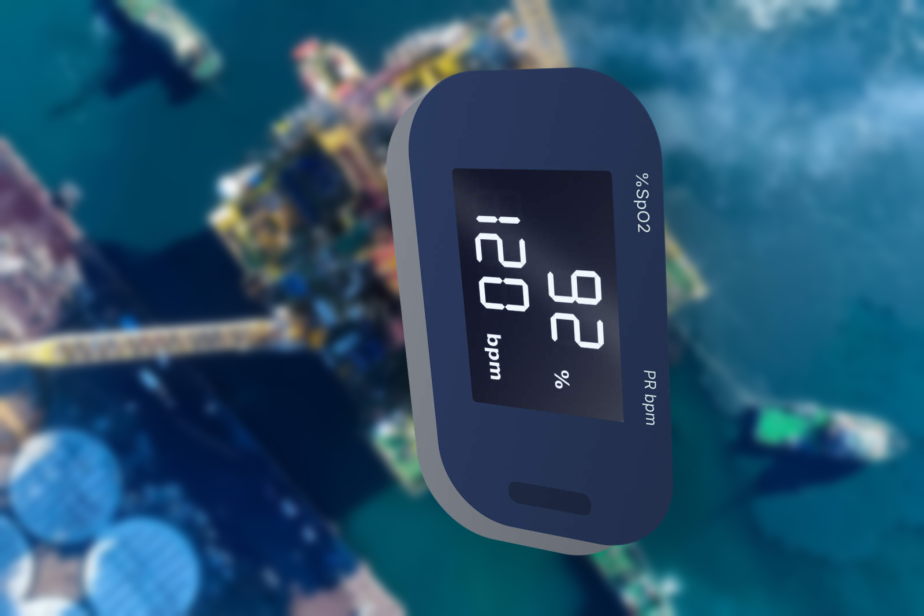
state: 120bpm
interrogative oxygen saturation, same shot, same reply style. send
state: 92%
